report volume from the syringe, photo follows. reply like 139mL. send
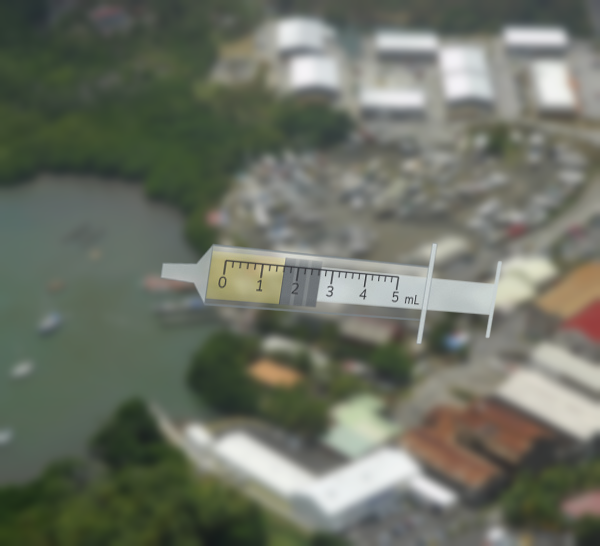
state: 1.6mL
